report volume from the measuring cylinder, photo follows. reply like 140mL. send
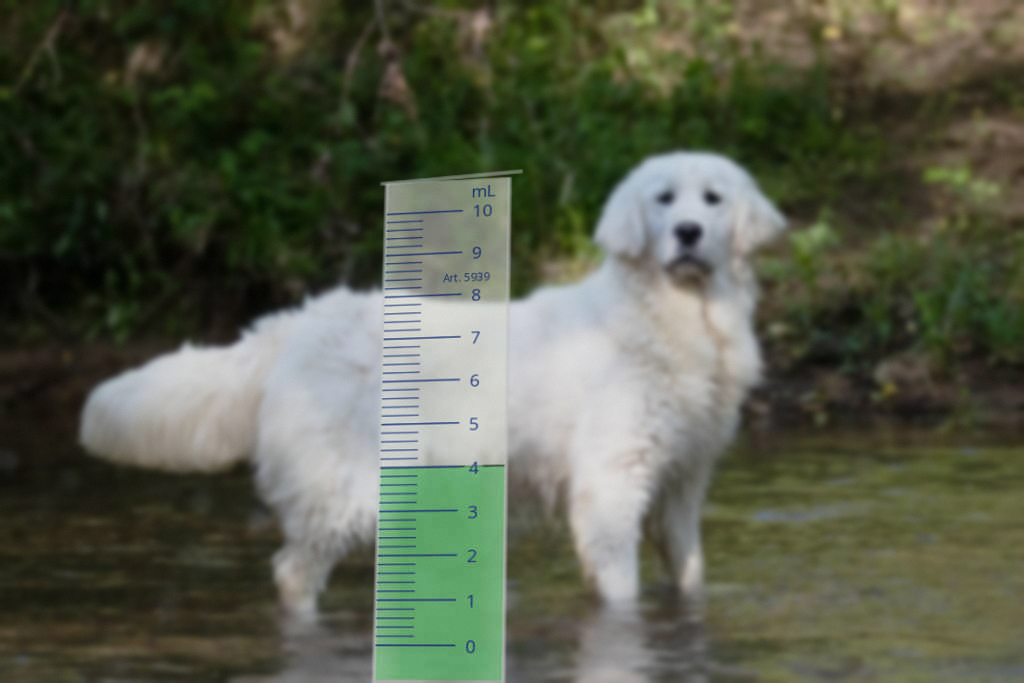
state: 4mL
